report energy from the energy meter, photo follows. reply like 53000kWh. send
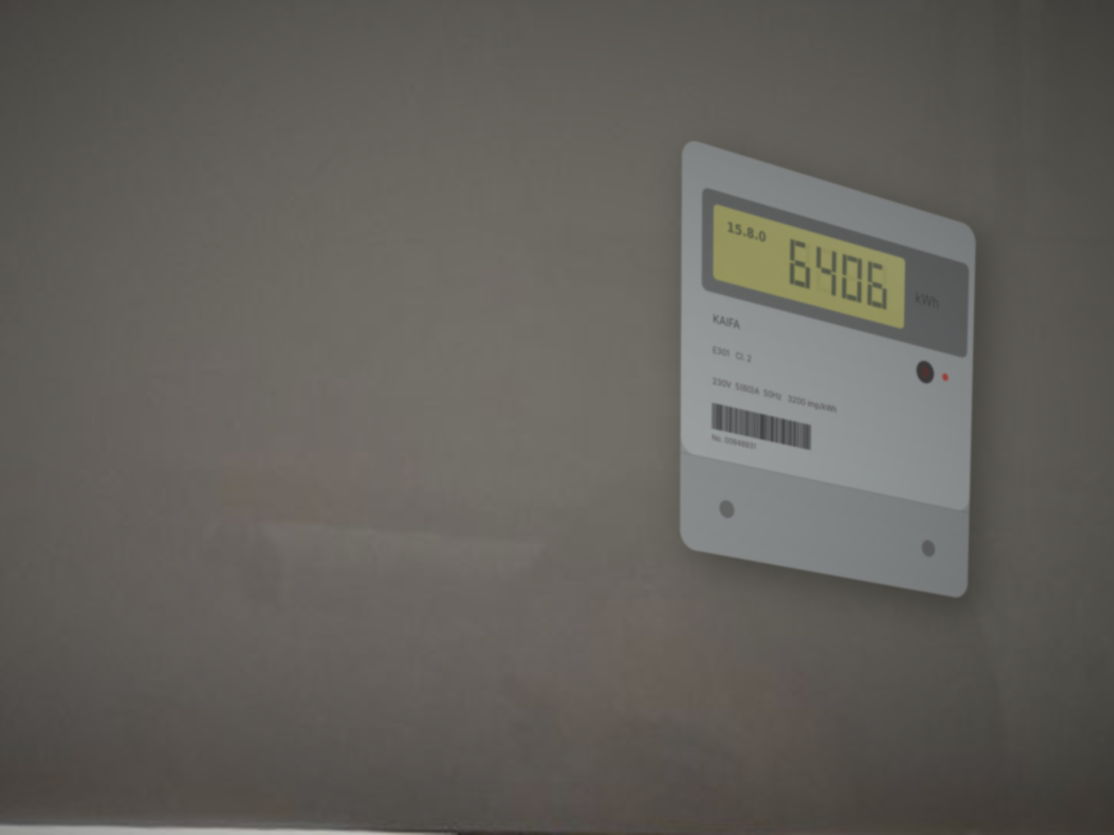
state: 6406kWh
